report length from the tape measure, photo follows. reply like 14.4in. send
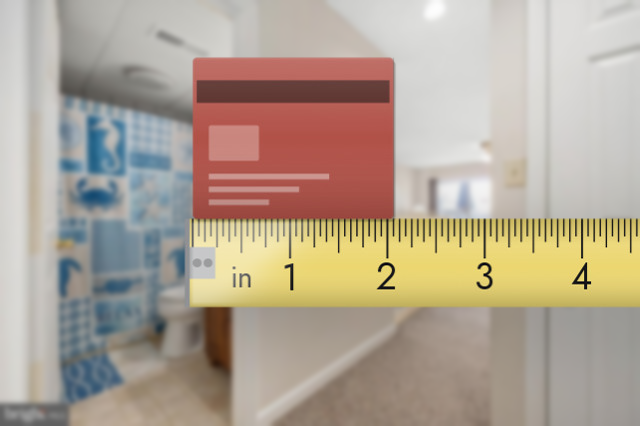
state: 2.0625in
